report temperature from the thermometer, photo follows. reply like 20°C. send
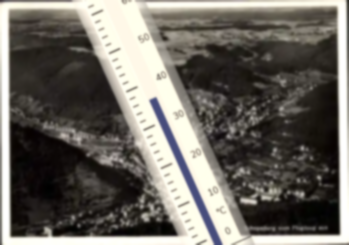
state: 36°C
